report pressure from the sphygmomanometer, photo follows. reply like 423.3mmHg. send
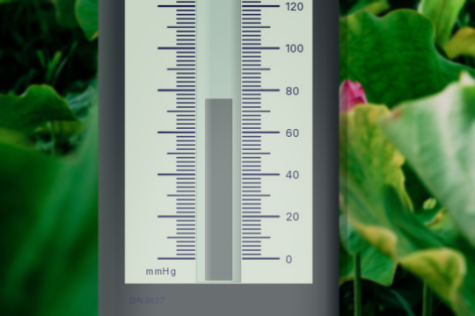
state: 76mmHg
